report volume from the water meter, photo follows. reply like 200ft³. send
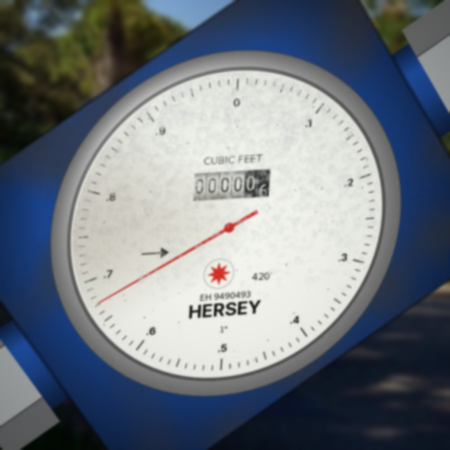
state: 5.67ft³
